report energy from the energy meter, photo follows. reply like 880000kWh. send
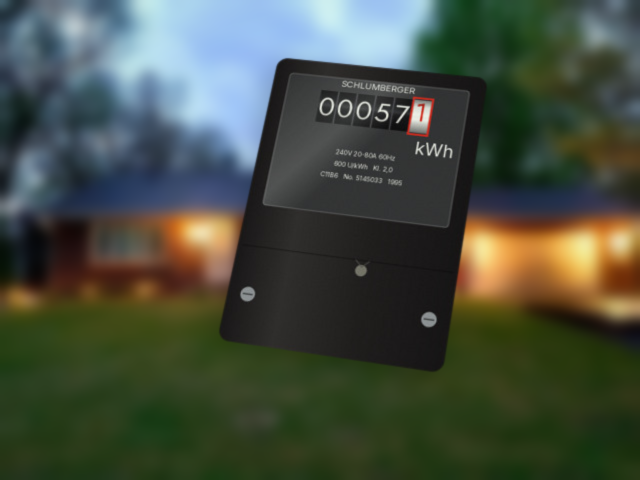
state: 57.1kWh
